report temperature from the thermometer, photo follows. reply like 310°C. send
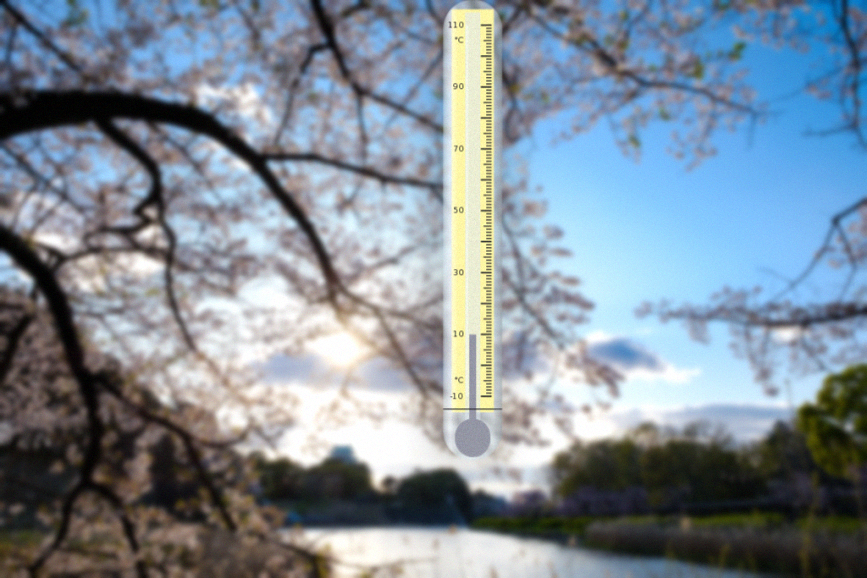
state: 10°C
